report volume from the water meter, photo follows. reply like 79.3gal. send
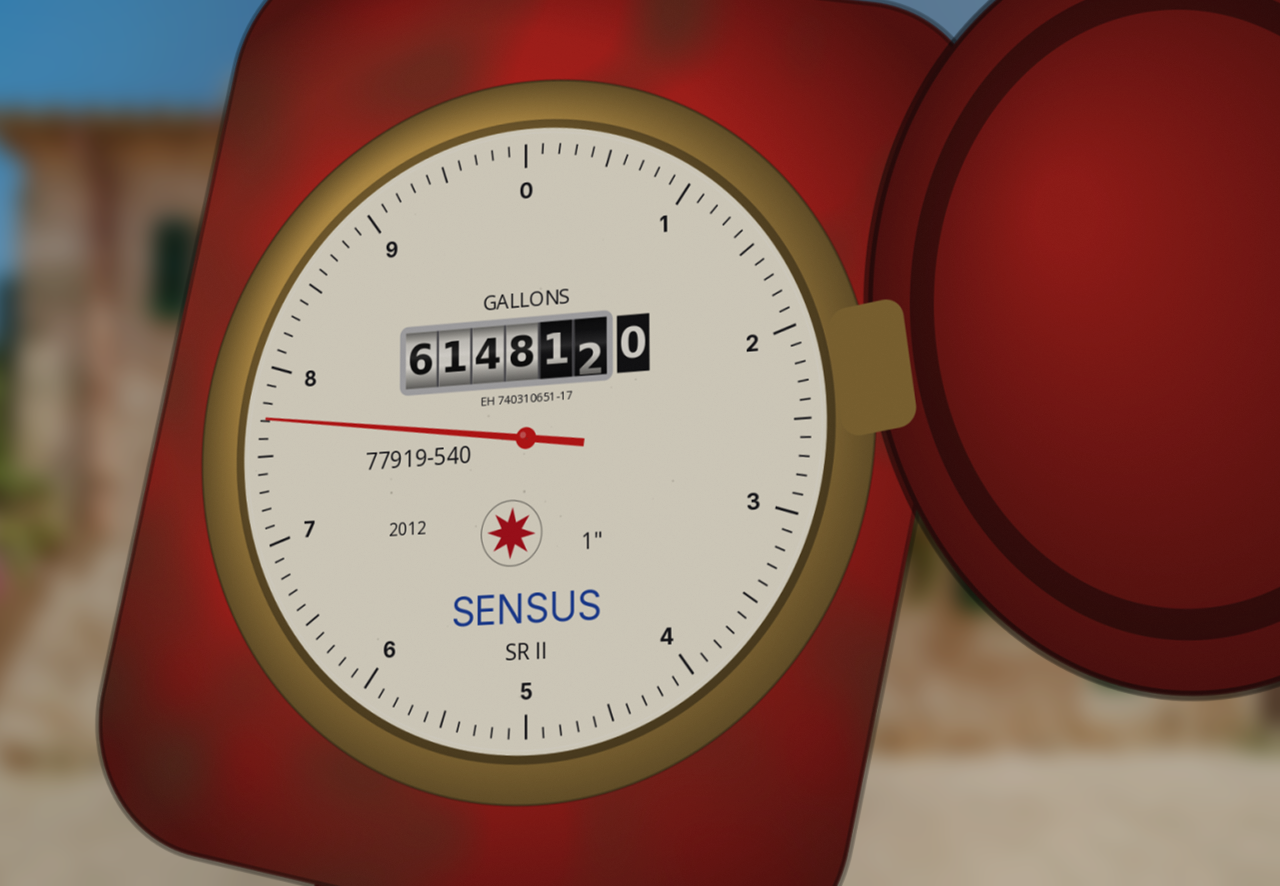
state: 6148117.7gal
